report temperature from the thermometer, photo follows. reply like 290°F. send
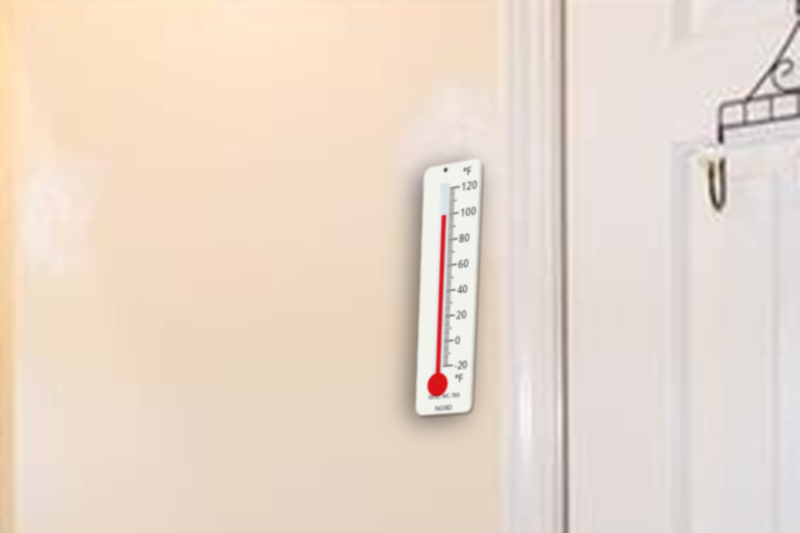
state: 100°F
